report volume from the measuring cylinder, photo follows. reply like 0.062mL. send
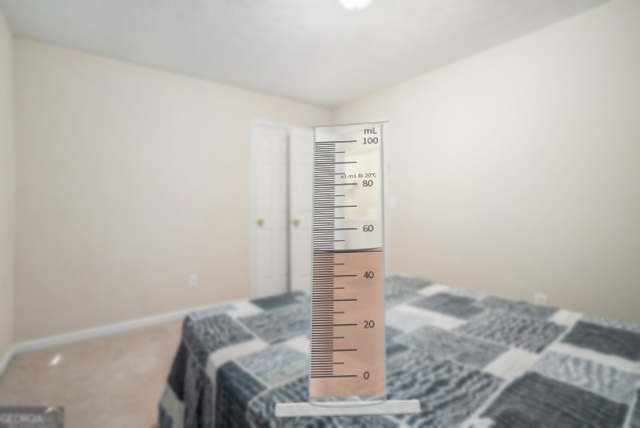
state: 50mL
